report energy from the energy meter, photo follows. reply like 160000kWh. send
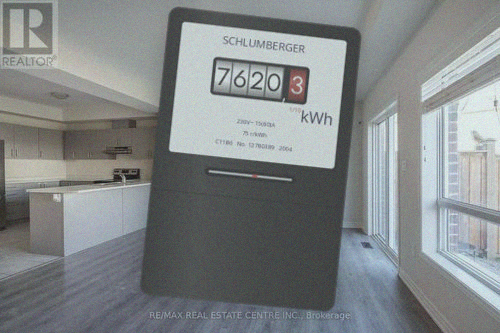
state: 7620.3kWh
